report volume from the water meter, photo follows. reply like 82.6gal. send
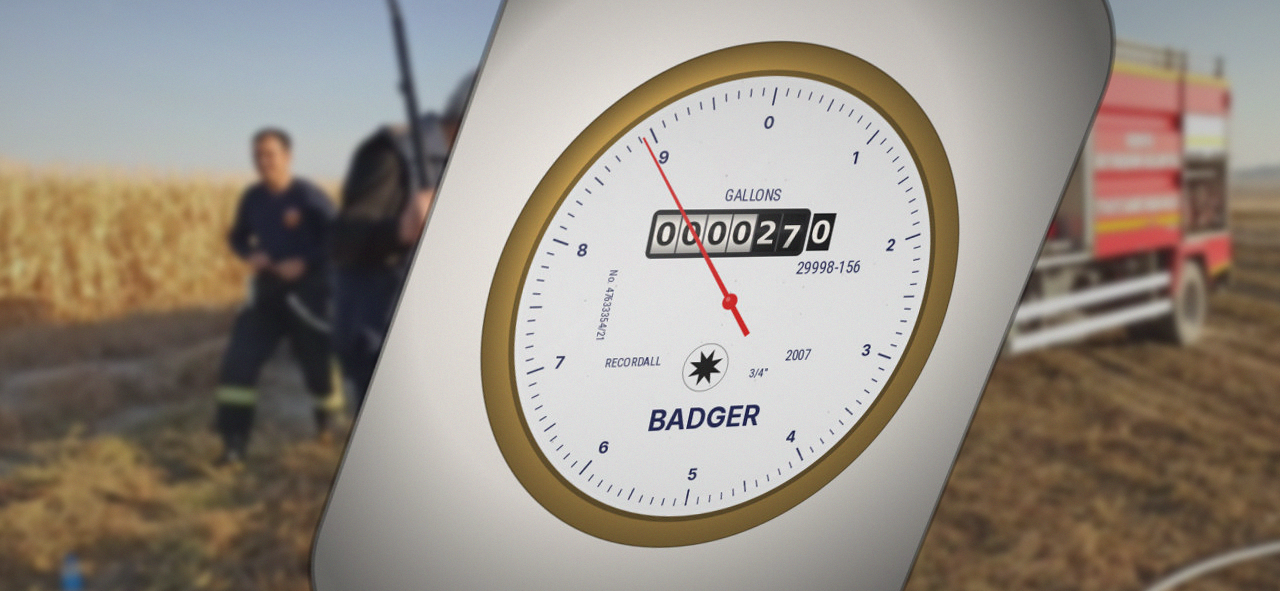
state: 268.9gal
